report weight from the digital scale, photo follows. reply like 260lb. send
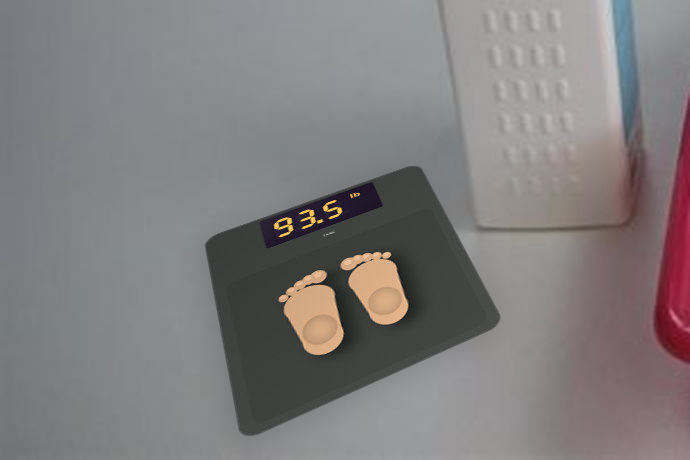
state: 93.5lb
